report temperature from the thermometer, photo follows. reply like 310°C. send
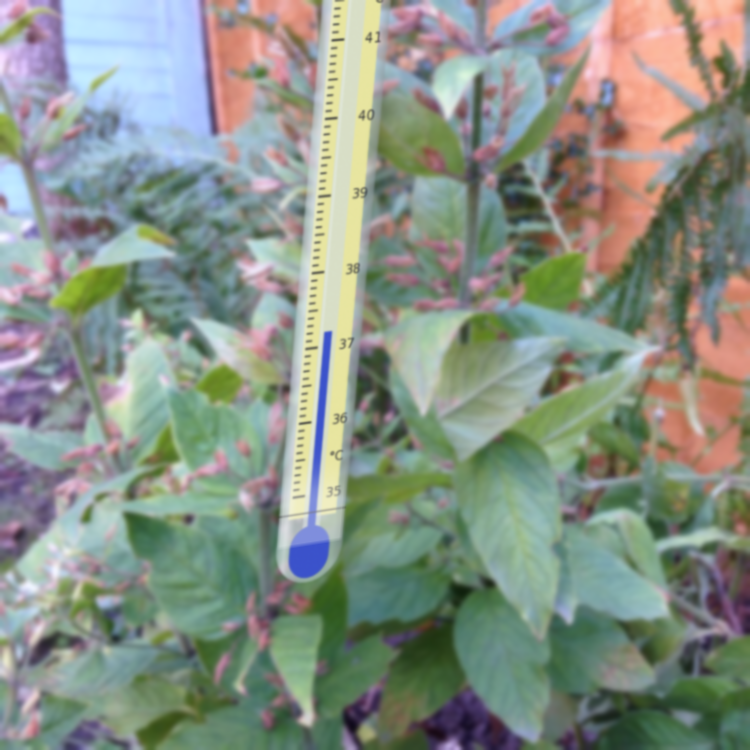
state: 37.2°C
